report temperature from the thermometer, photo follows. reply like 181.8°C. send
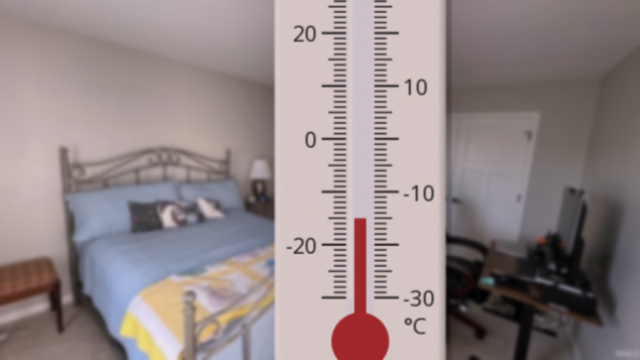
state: -15°C
